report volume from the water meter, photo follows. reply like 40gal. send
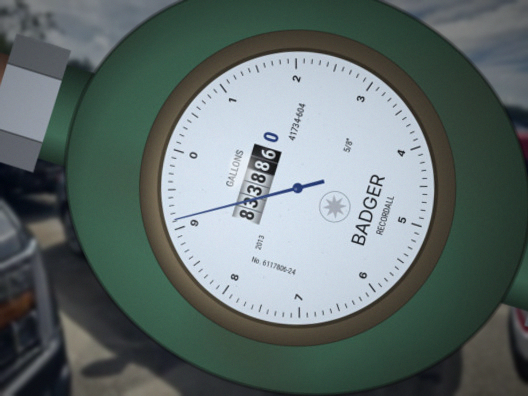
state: 8338859.1gal
